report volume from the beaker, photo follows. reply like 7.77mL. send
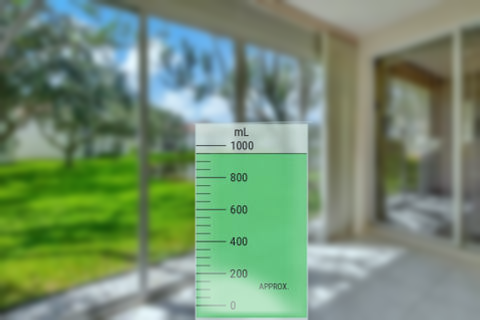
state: 950mL
